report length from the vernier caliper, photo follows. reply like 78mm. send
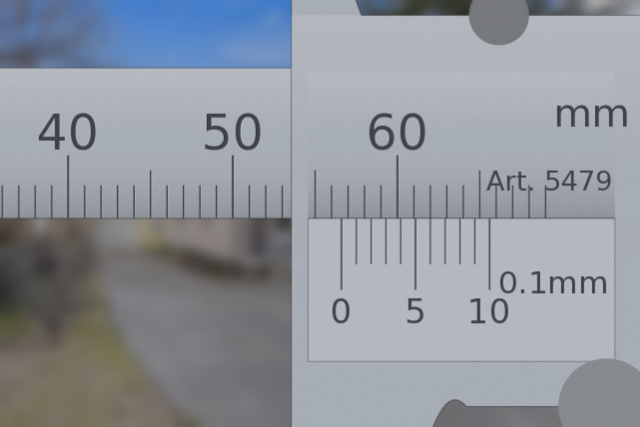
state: 56.6mm
